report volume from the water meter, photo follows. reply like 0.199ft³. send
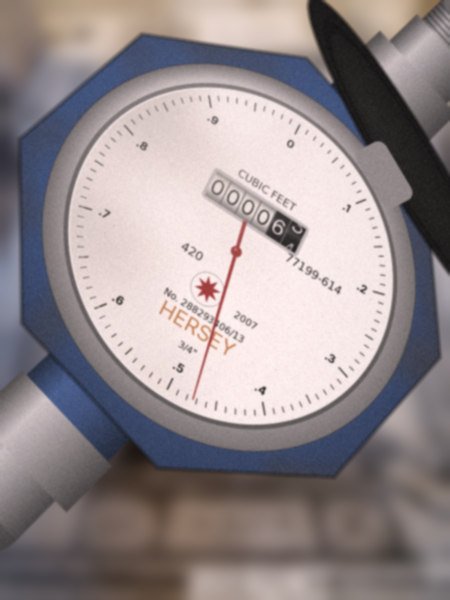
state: 63.47ft³
